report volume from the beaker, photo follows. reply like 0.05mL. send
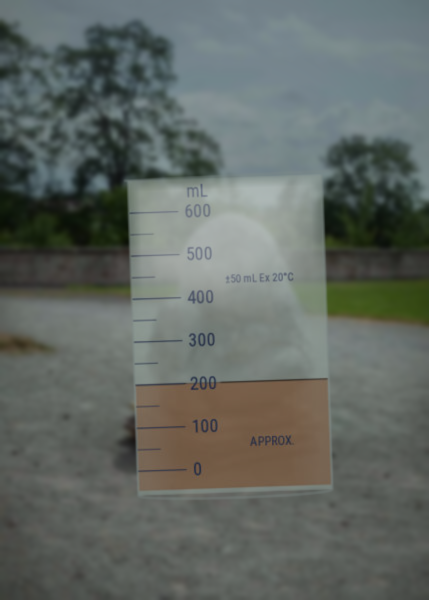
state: 200mL
